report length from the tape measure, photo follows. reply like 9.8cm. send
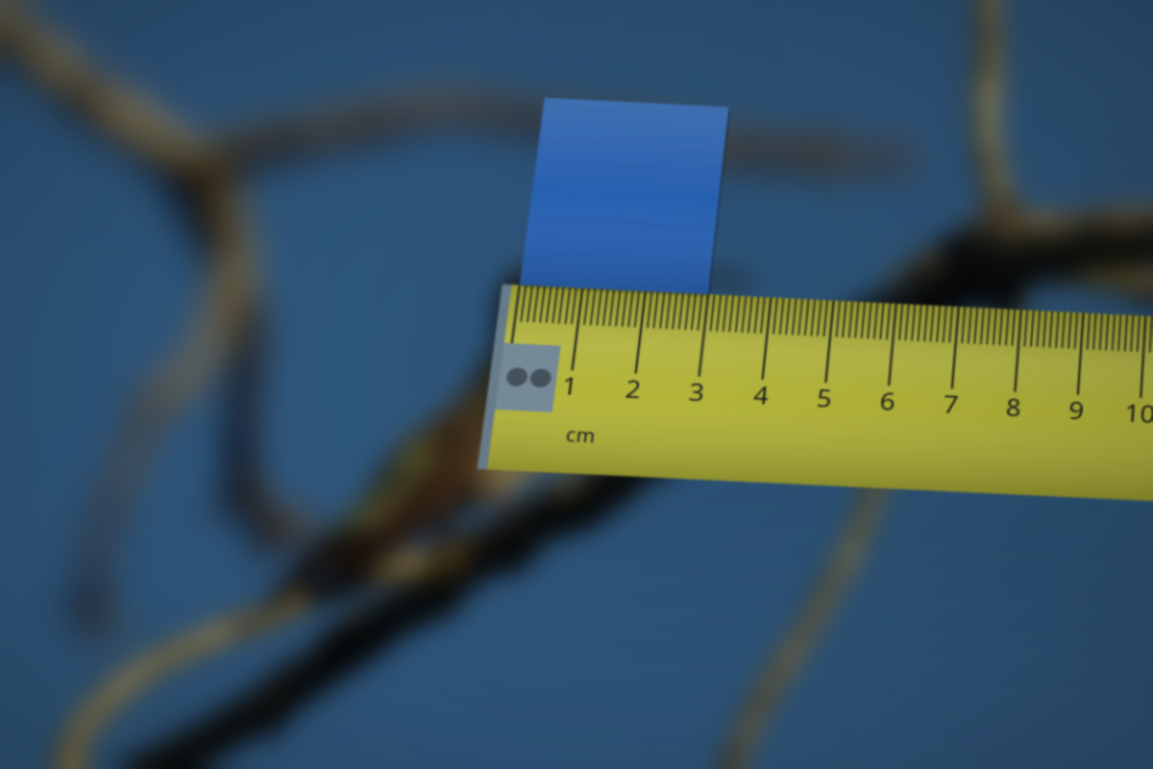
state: 3cm
